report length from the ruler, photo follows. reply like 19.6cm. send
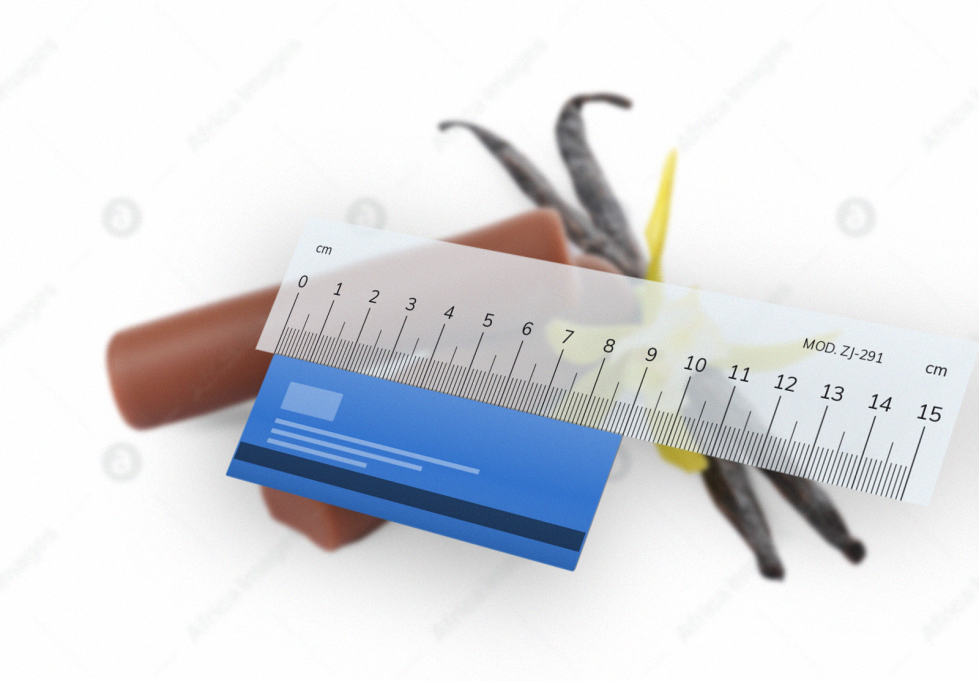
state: 9cm
